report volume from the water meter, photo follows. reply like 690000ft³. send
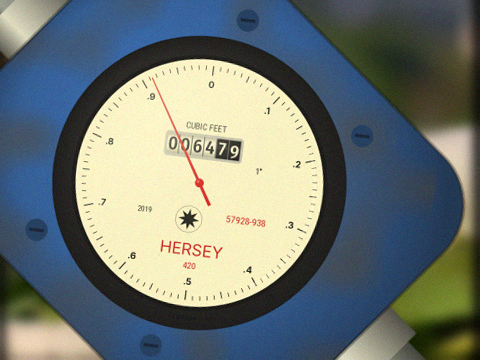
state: 6478.91ft³
